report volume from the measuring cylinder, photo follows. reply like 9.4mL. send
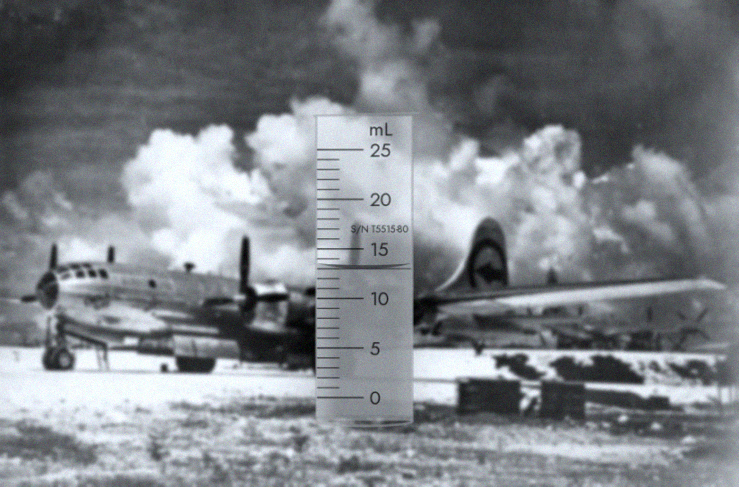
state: 13mL
